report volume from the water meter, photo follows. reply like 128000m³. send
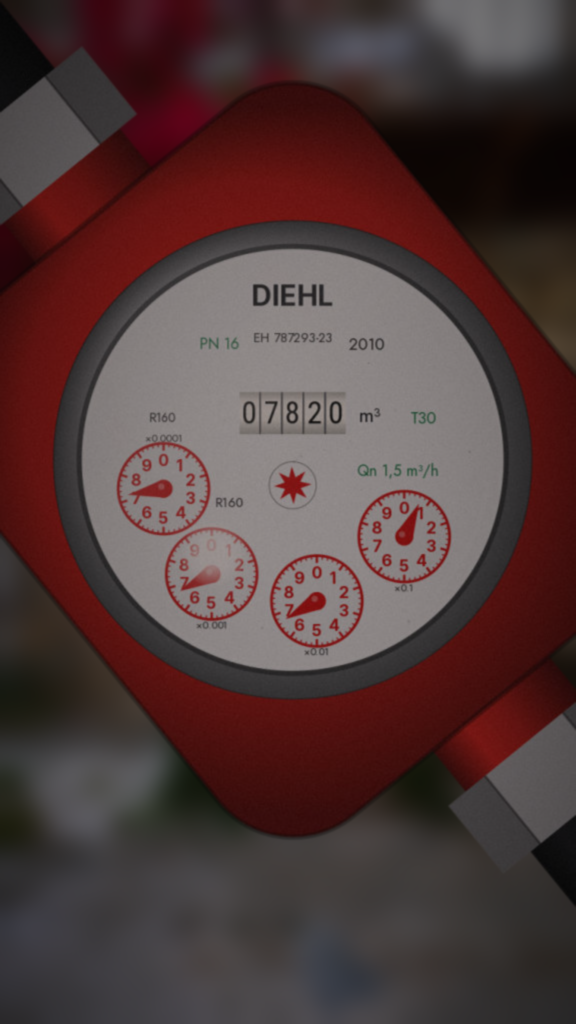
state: 7820.0667m³
